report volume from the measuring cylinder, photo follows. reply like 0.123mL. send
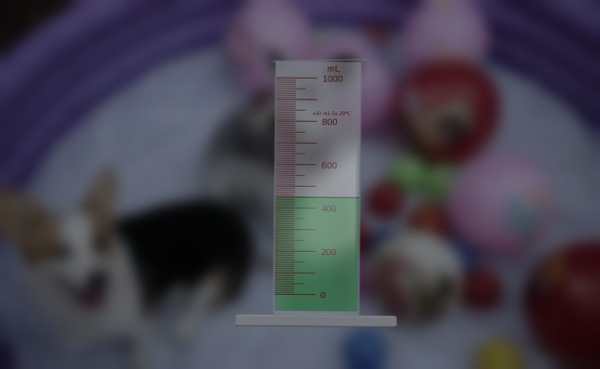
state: 450mL
